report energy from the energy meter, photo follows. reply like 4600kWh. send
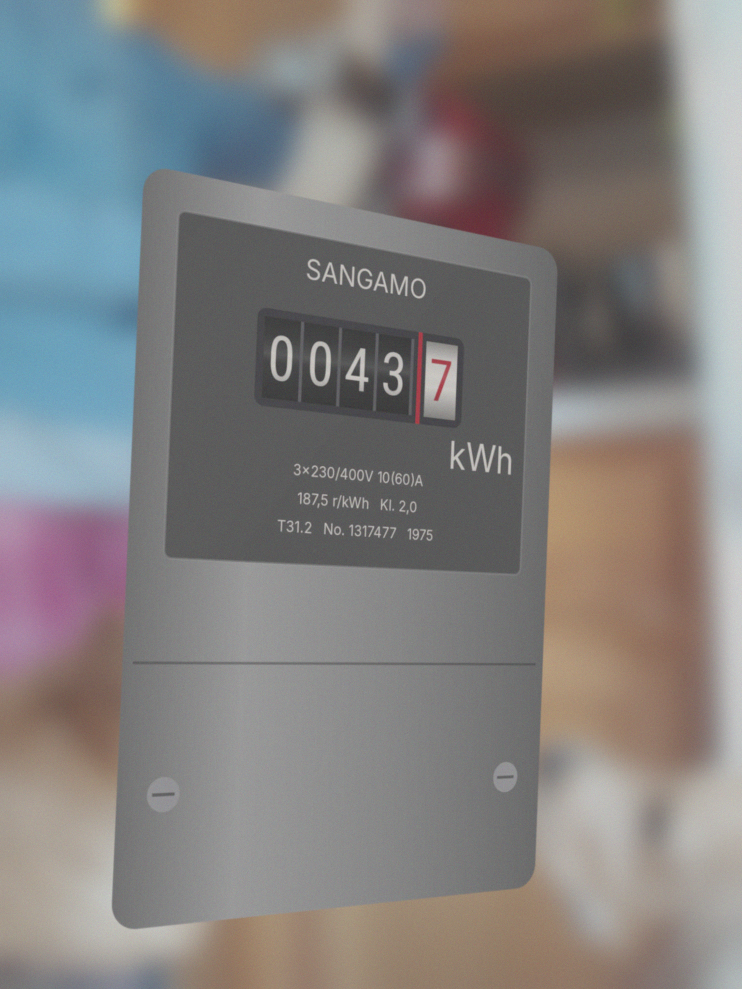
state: 43.7kWh
